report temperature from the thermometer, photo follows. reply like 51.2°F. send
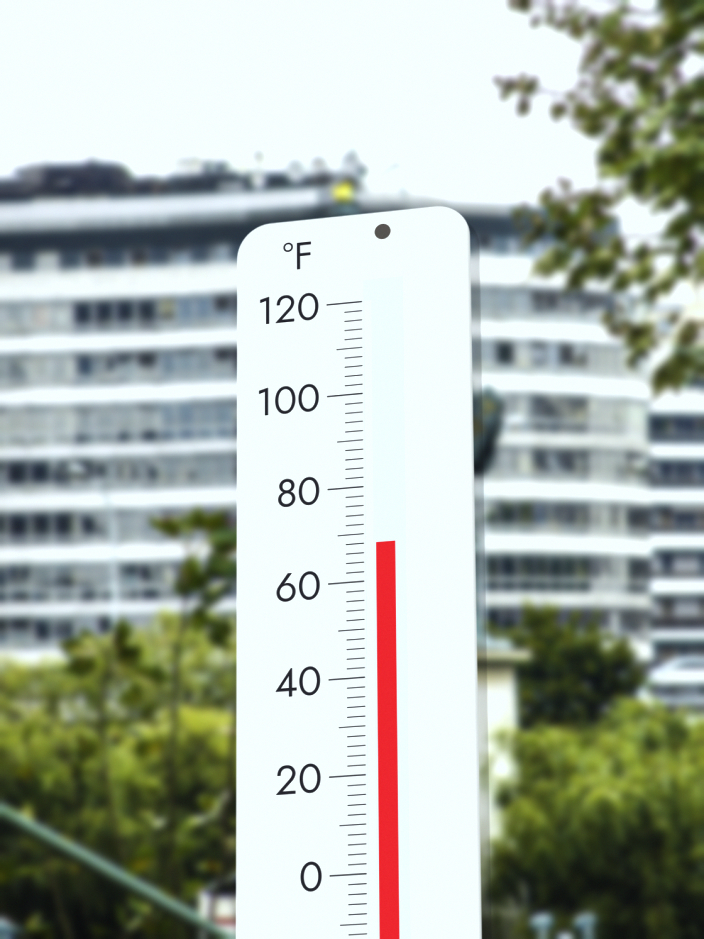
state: 68°F
